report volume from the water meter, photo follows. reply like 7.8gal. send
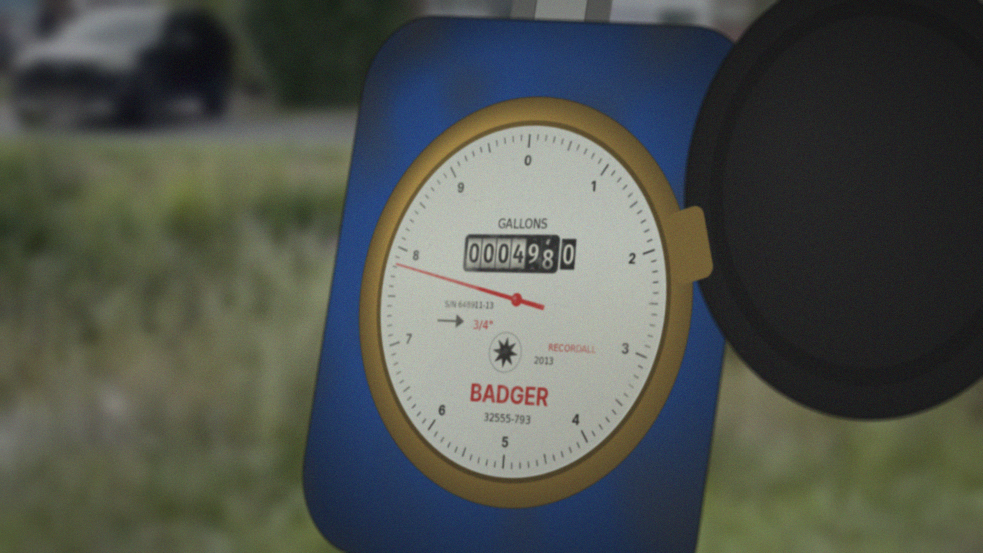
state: 4977.8gal
